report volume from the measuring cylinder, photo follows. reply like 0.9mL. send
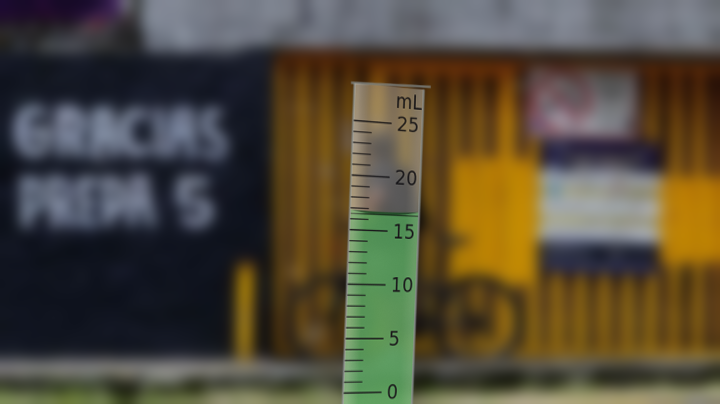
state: 16.5mL
